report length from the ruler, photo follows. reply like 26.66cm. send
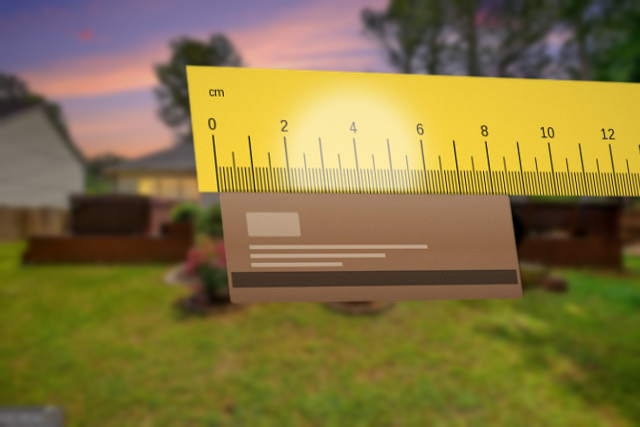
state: 8.5cm
